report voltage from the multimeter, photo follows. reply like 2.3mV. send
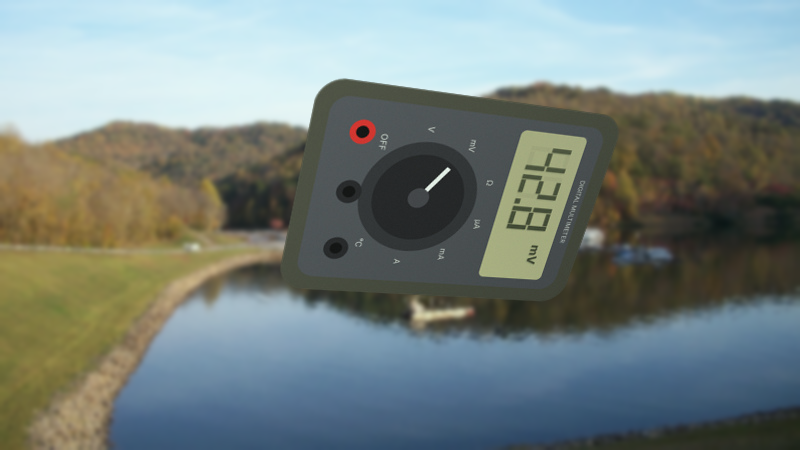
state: 42.8mV
